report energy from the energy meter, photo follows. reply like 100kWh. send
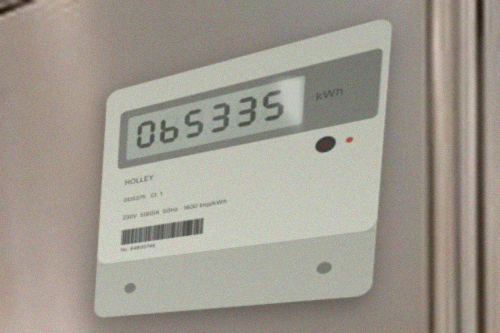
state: 65335kWh
